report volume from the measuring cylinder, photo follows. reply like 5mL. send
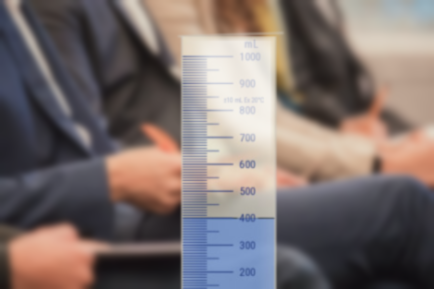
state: 400mL
